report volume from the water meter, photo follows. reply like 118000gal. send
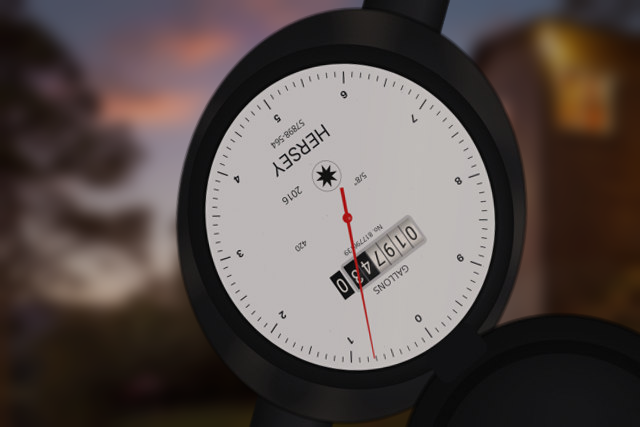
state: 197430.7gal
